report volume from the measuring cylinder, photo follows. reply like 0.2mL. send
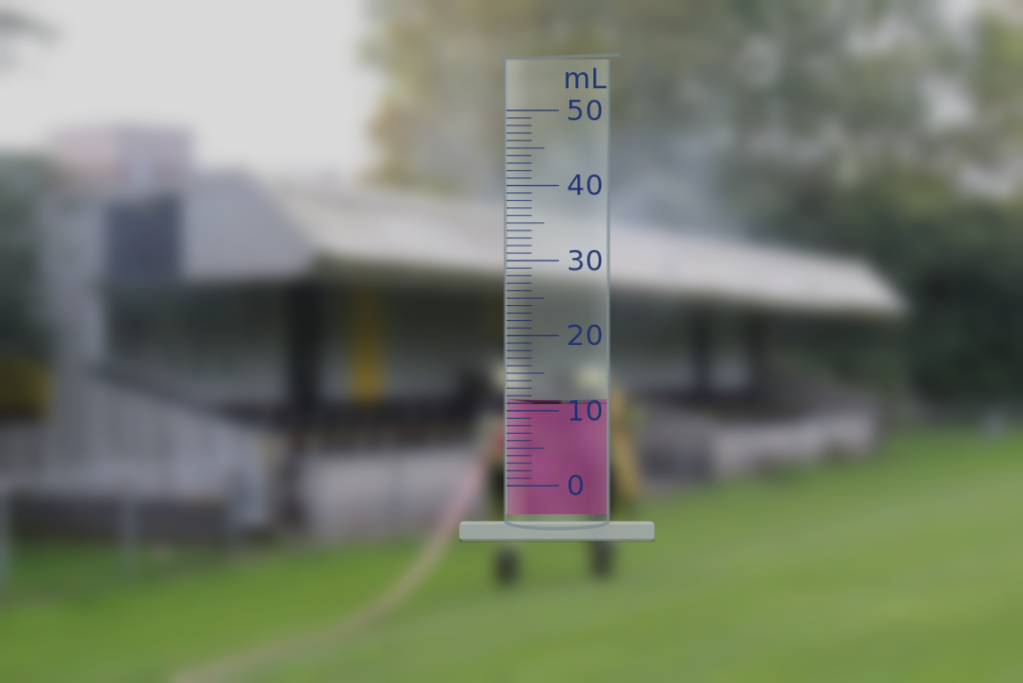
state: 11mL
